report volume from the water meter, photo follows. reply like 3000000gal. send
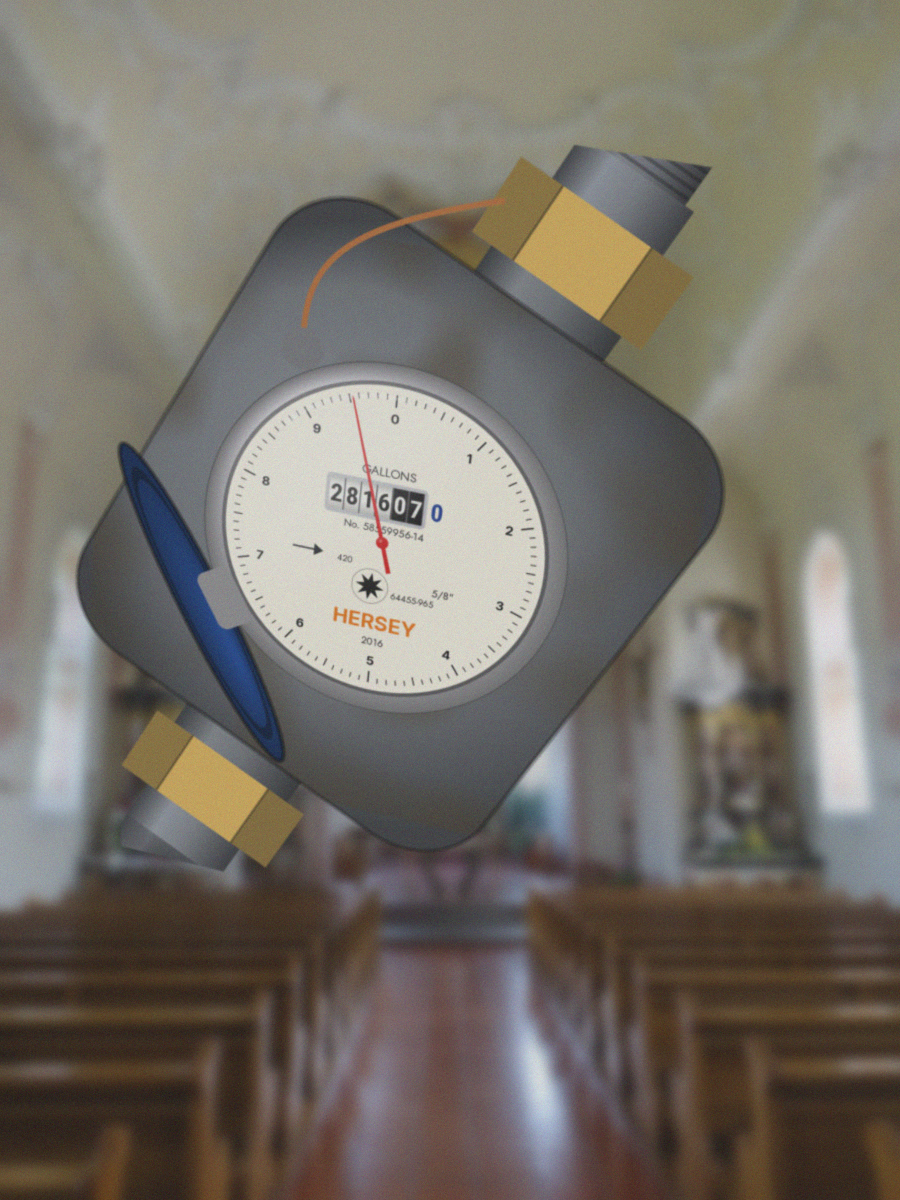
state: 2816069.5gal
